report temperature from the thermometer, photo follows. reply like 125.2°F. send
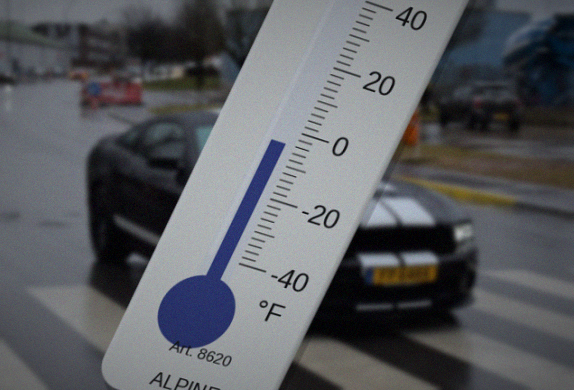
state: -4°F
